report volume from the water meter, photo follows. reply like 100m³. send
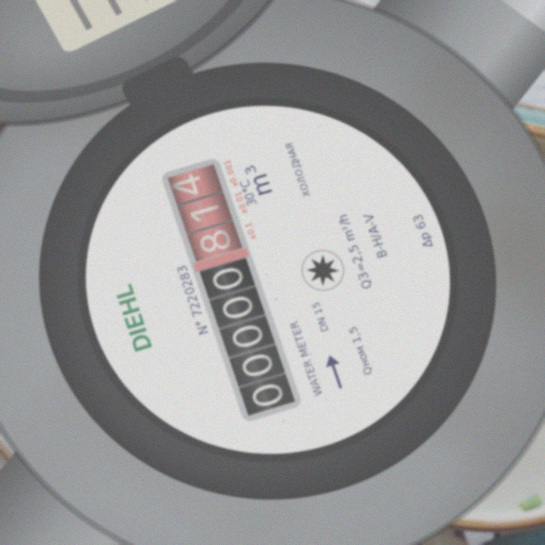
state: 0.814m³
